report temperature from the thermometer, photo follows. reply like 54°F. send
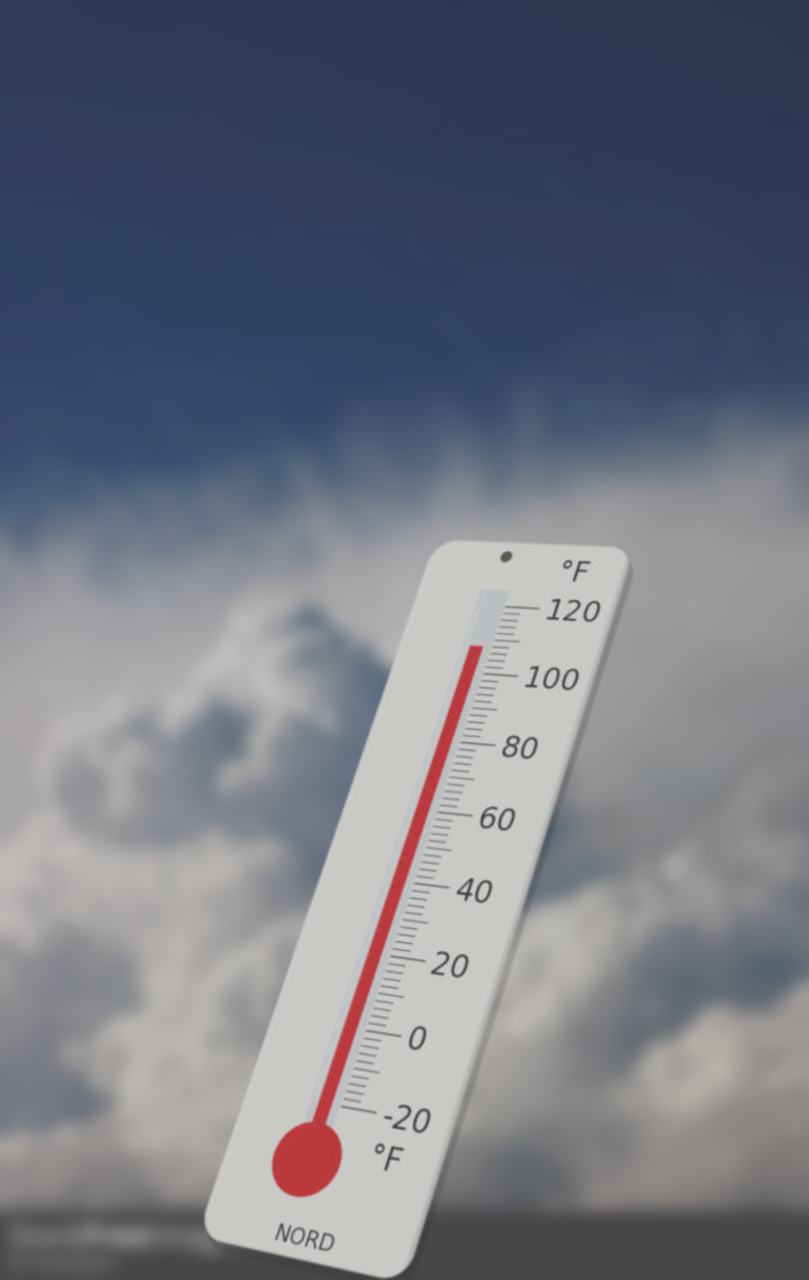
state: 108°F
